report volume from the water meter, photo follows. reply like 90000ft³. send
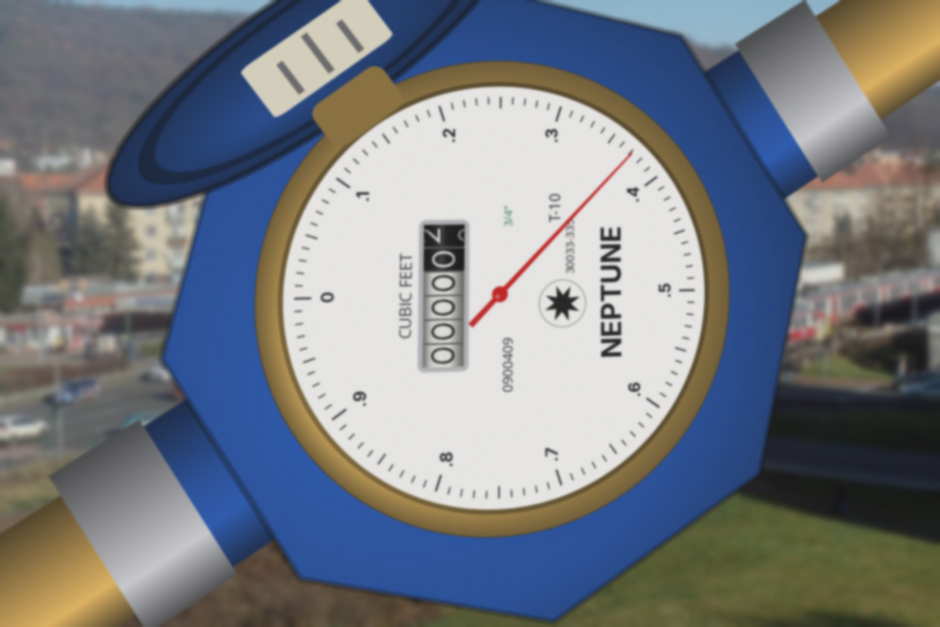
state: 2.37ft³
